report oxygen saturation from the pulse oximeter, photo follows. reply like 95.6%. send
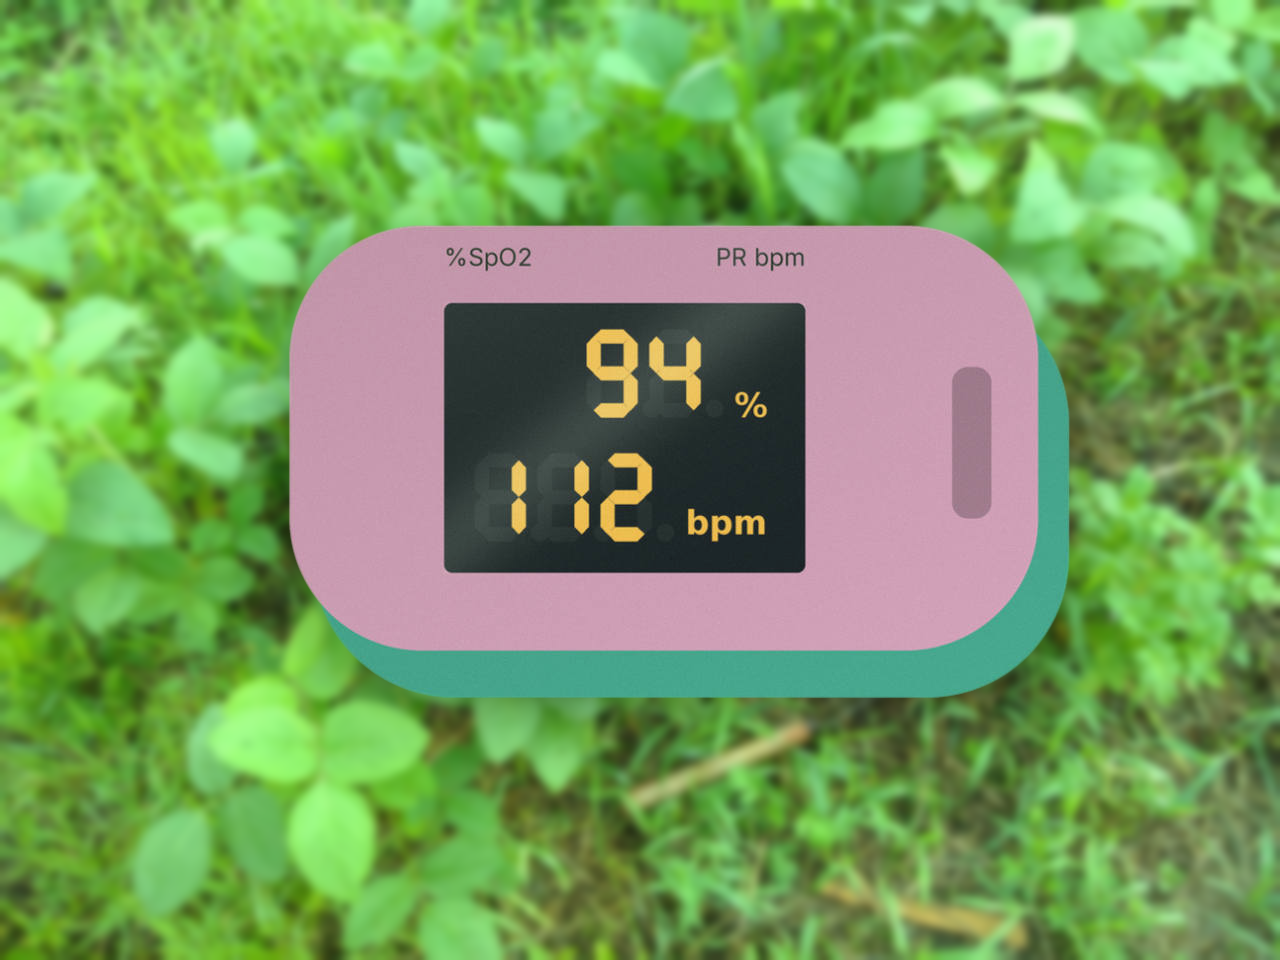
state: 94%
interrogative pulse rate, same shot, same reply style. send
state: 112bpm
